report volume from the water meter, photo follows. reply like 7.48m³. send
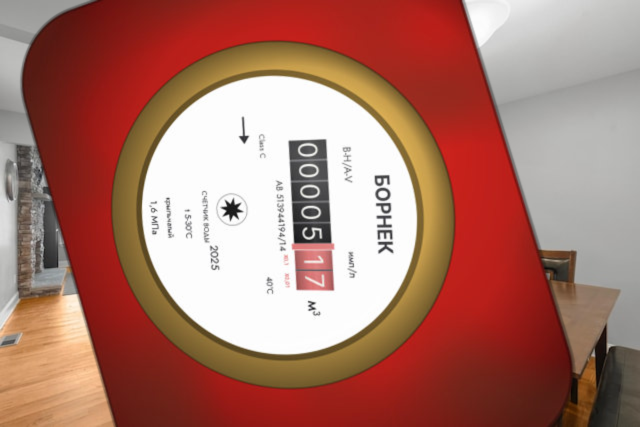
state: 5.17m³
